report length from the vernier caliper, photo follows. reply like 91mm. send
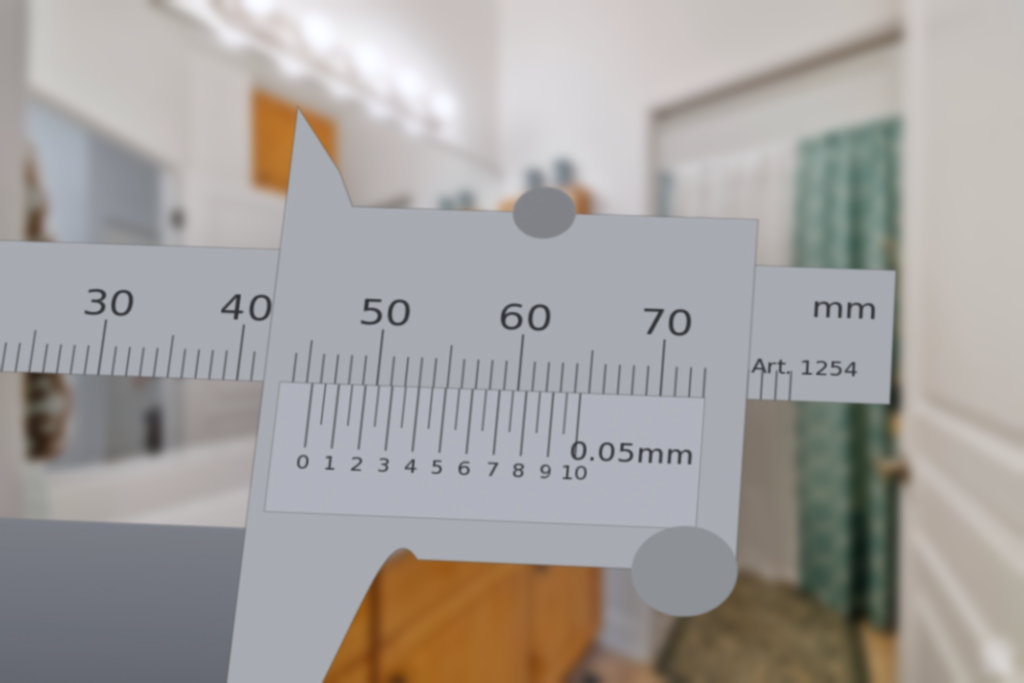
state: 45.4mm
